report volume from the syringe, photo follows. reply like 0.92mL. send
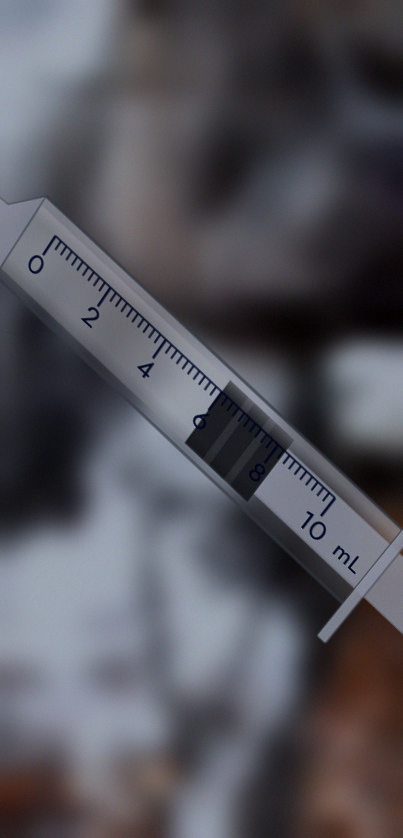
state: 6mL
